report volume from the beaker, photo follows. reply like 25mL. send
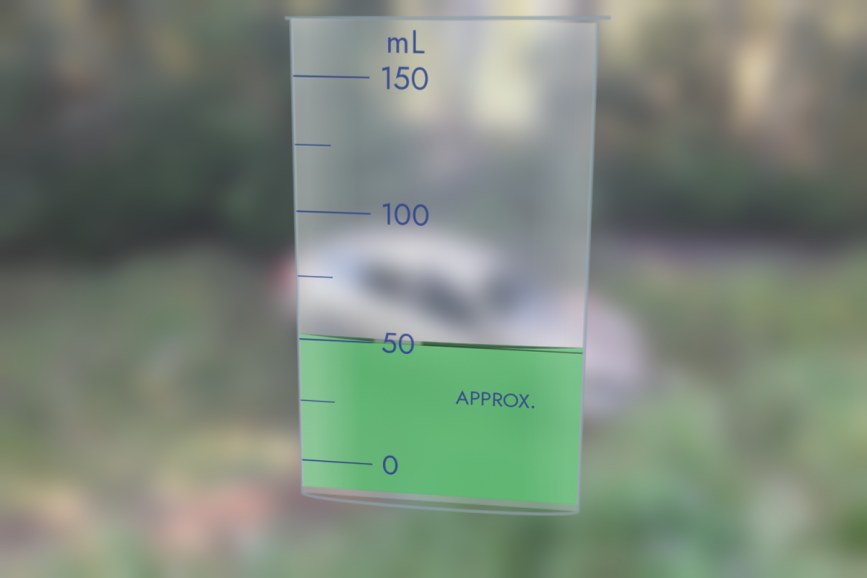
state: 50mL
